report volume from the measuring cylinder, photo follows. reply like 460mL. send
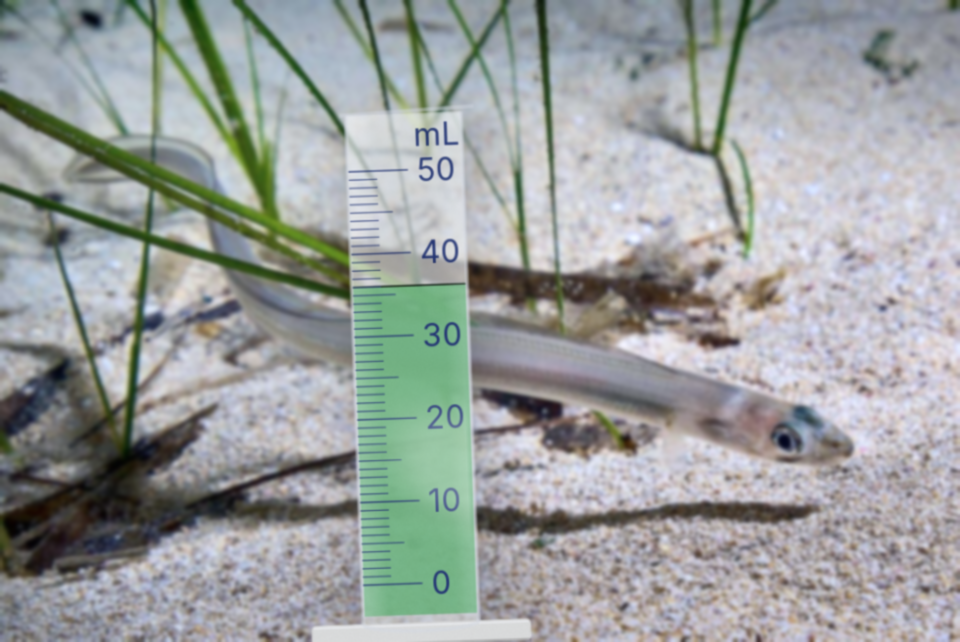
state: 36mL
